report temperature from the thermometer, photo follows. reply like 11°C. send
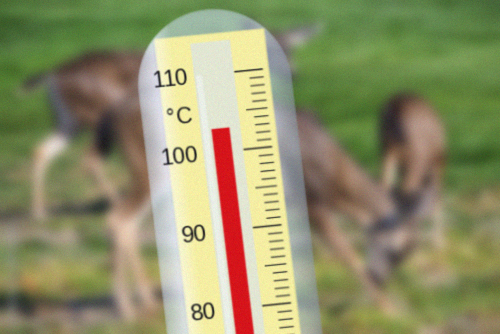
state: 103°C
